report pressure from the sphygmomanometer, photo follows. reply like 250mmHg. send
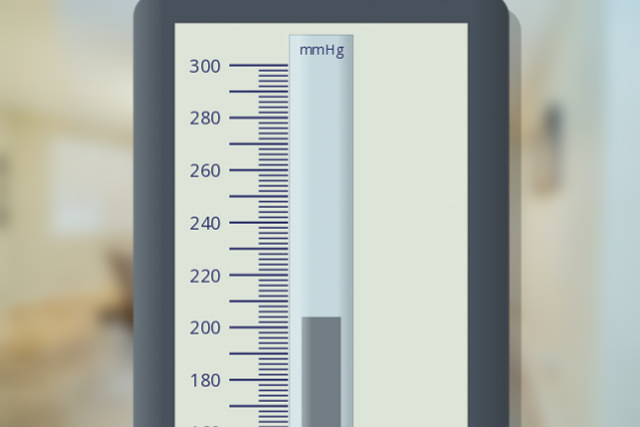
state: 204mmHg
